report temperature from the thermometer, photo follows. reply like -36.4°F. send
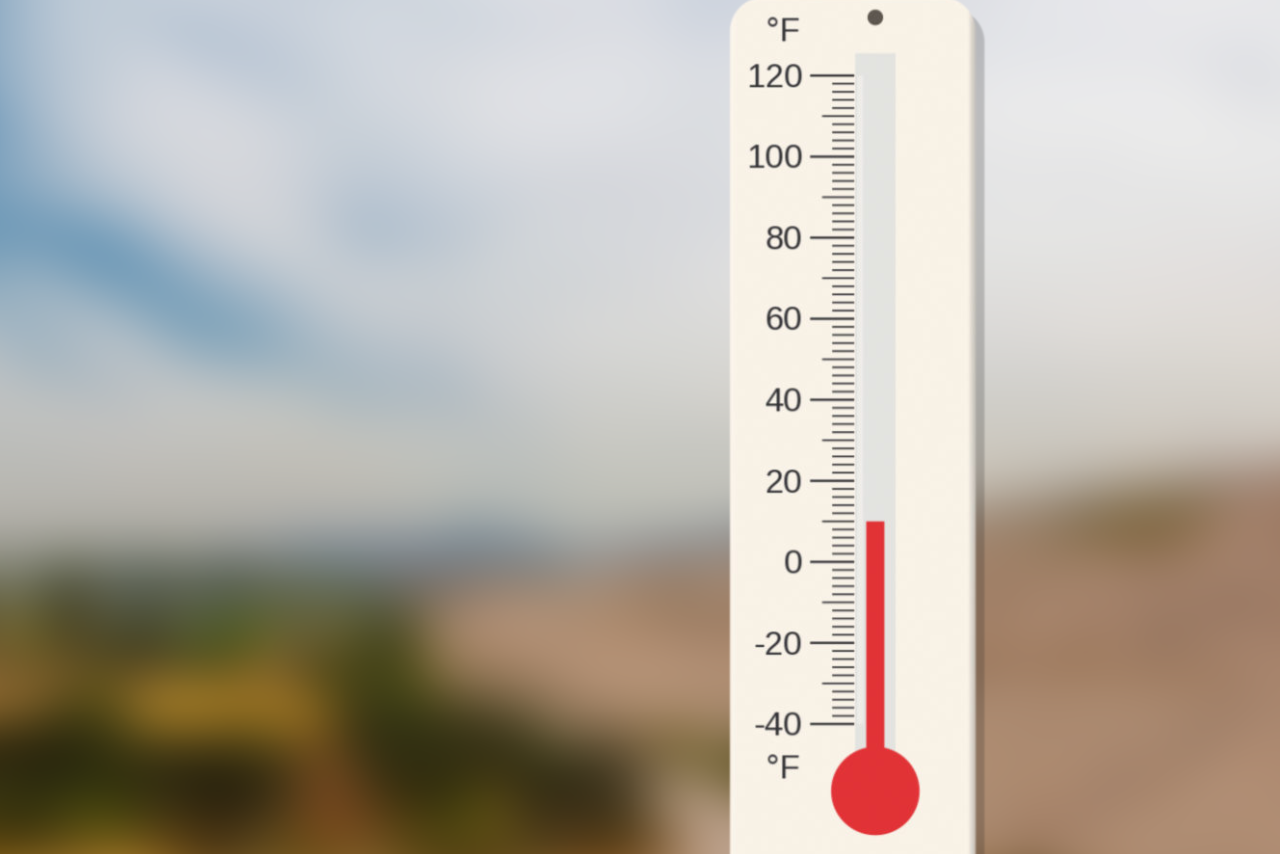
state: 10°F
